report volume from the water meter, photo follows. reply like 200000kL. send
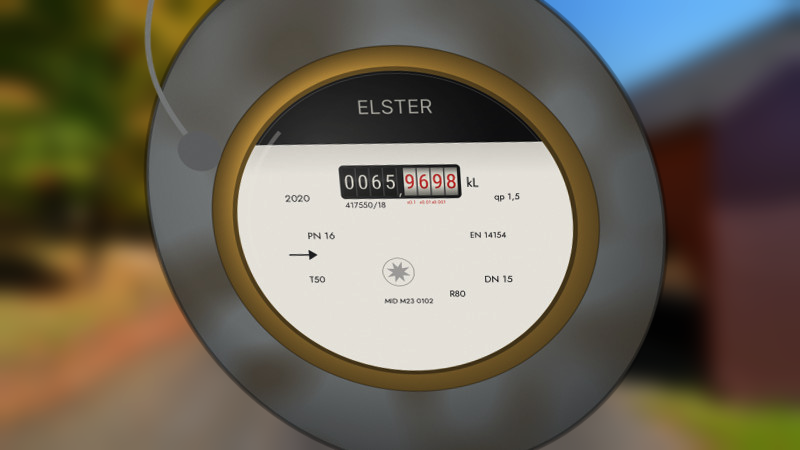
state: 65.9698kL
